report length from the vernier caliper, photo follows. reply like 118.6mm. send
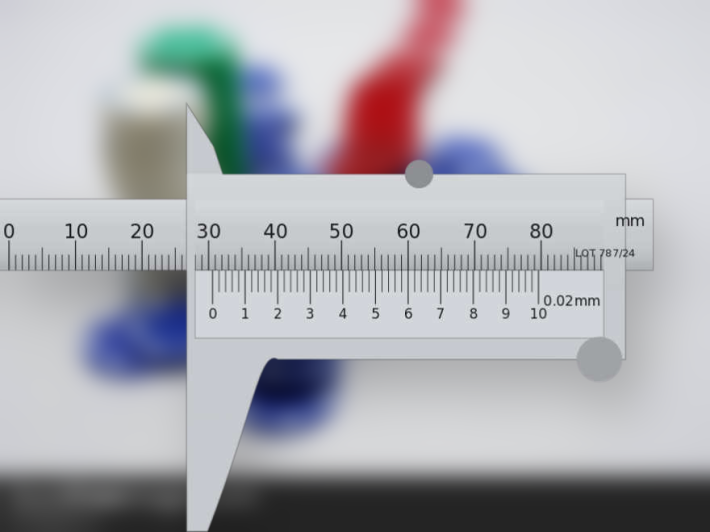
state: 30.6mm
